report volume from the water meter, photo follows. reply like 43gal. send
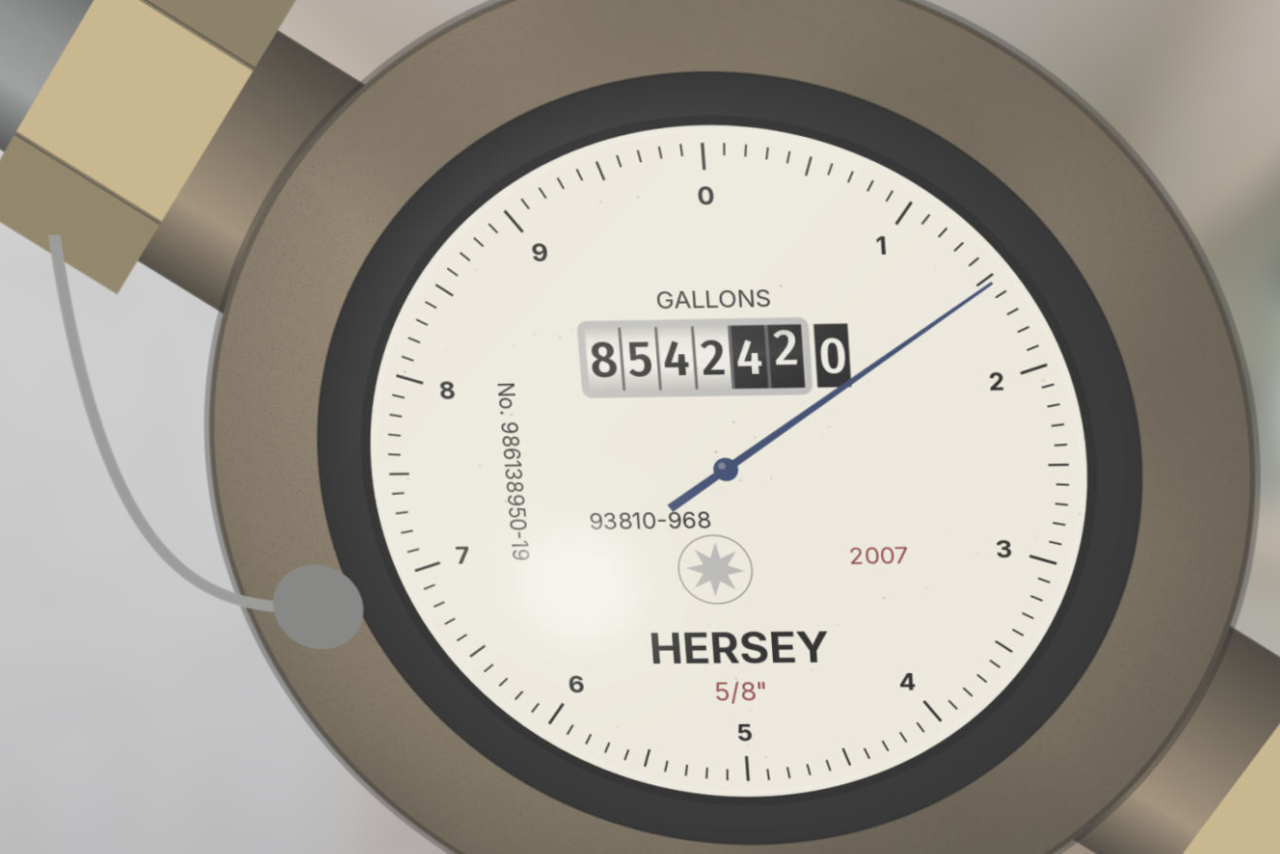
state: 8542421.5gal
